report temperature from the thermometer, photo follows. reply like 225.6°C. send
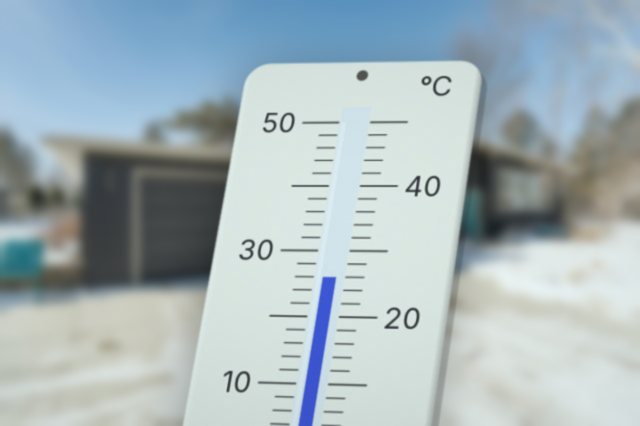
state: 26°C
